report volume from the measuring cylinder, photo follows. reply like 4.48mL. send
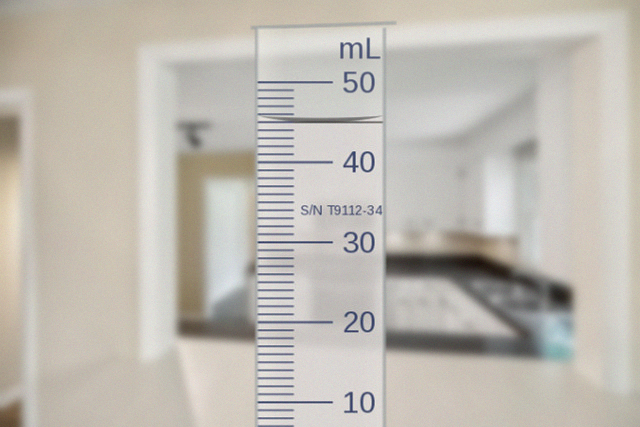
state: 45mL
